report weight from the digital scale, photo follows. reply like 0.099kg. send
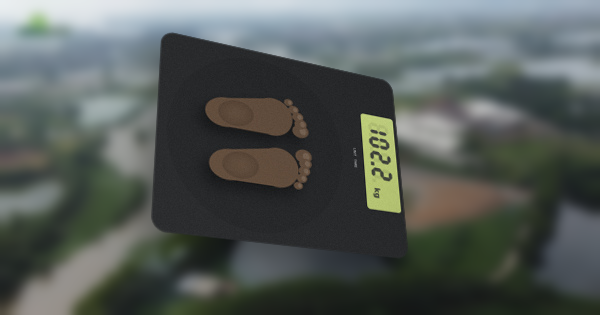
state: 102.2kg
